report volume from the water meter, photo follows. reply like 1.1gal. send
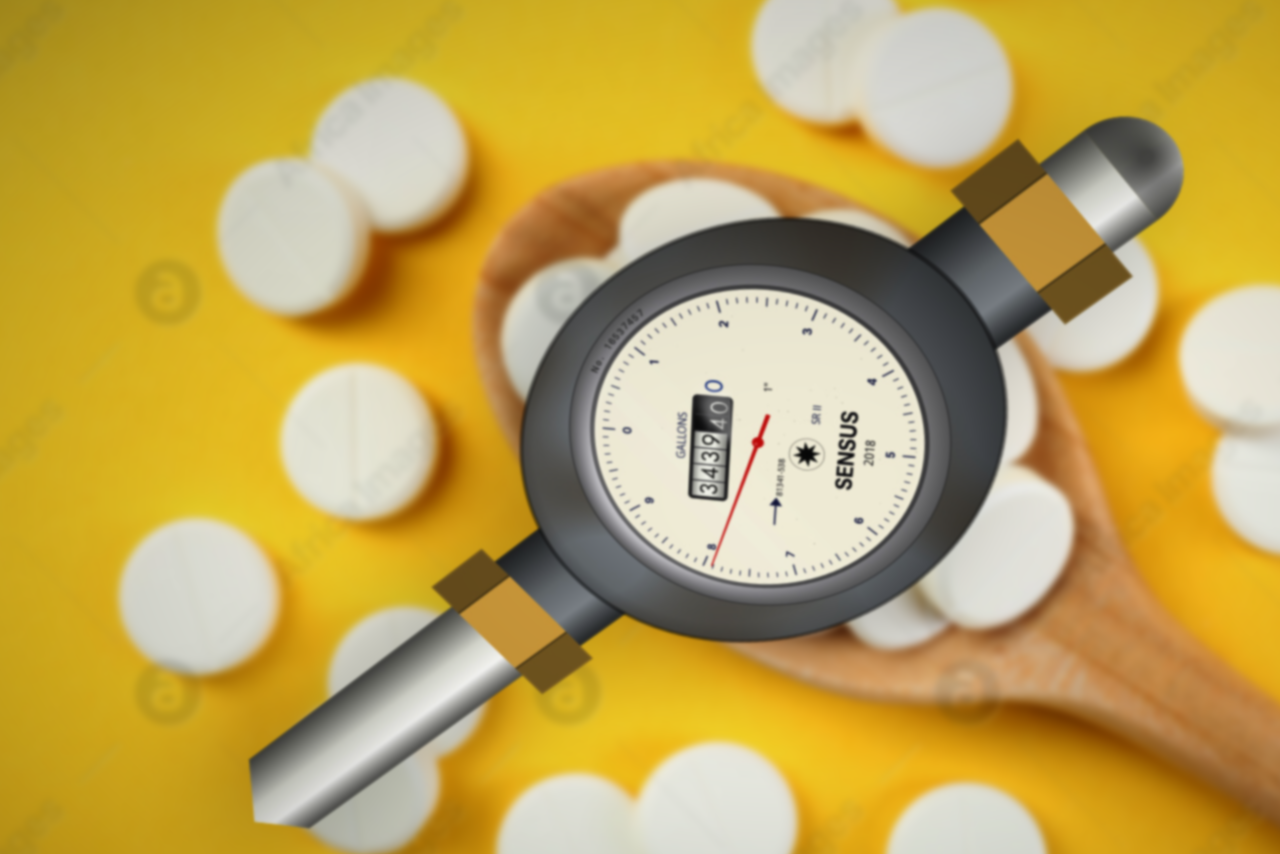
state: 3439397.9gal
